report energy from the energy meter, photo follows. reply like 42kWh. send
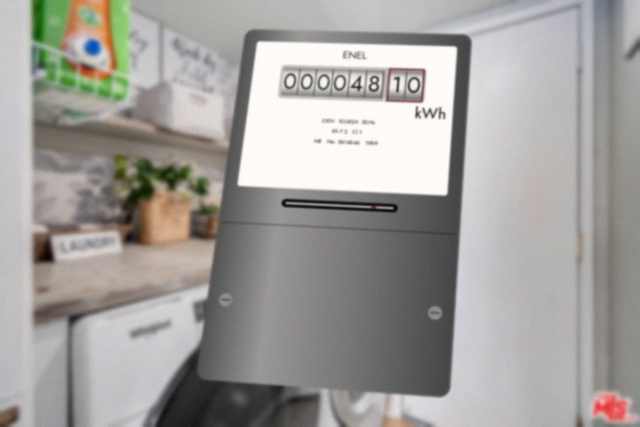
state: 48.10kWh
